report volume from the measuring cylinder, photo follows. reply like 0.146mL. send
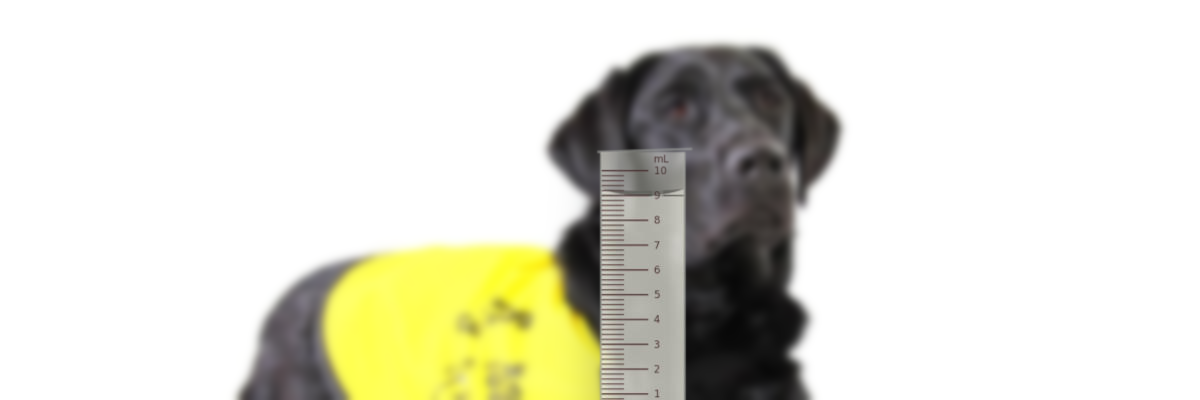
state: 9mL
